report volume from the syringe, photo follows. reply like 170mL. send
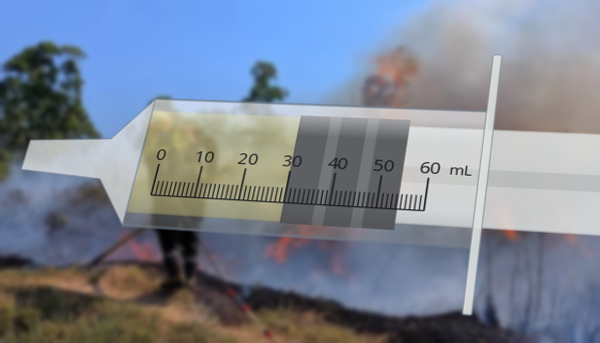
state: 30mL
